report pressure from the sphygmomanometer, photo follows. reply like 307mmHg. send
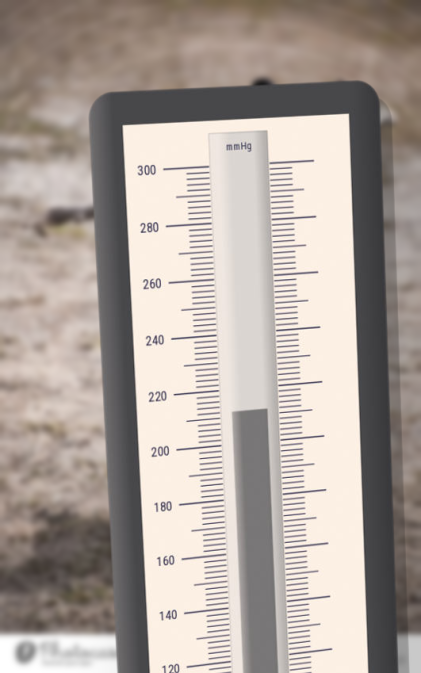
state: 212mmHg
